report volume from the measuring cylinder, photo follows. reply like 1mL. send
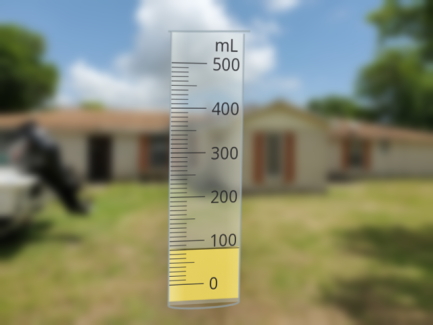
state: 80mL
